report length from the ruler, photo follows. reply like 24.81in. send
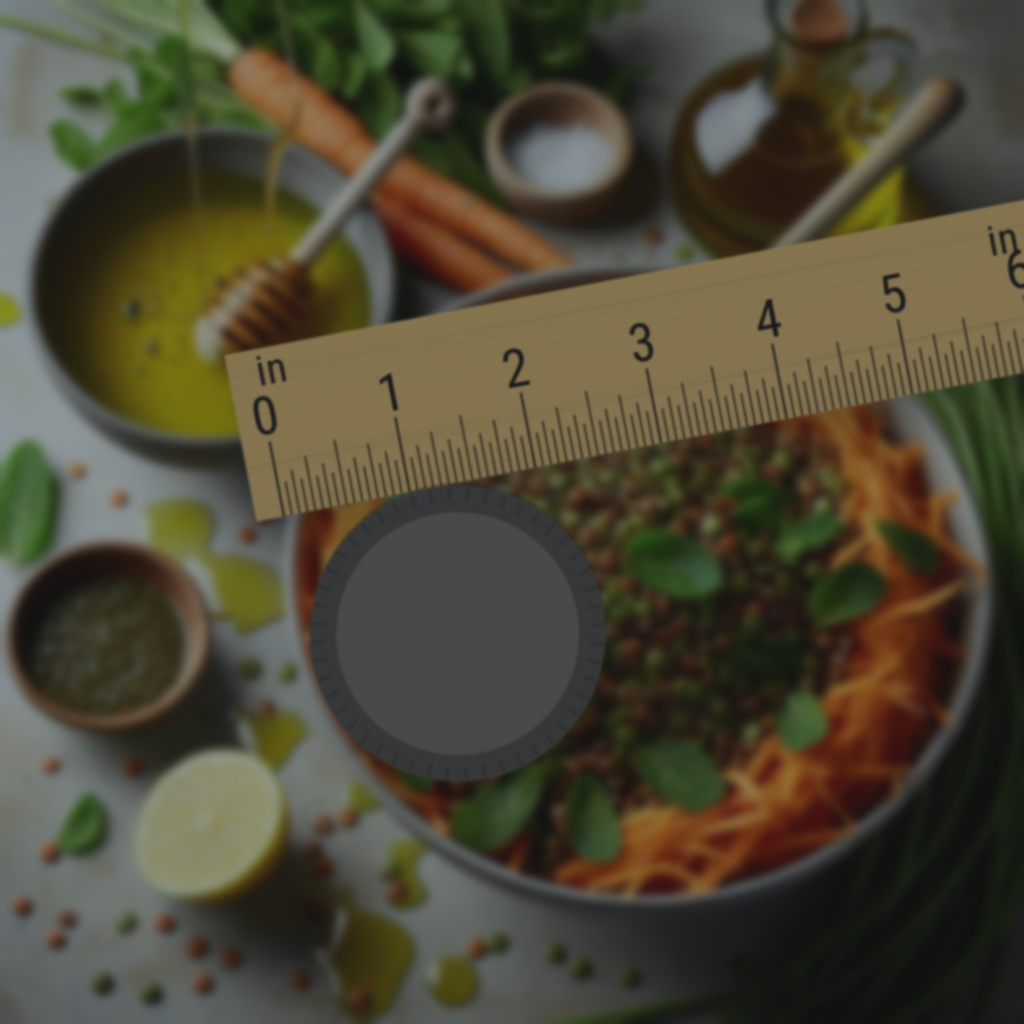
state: 2.3125in
